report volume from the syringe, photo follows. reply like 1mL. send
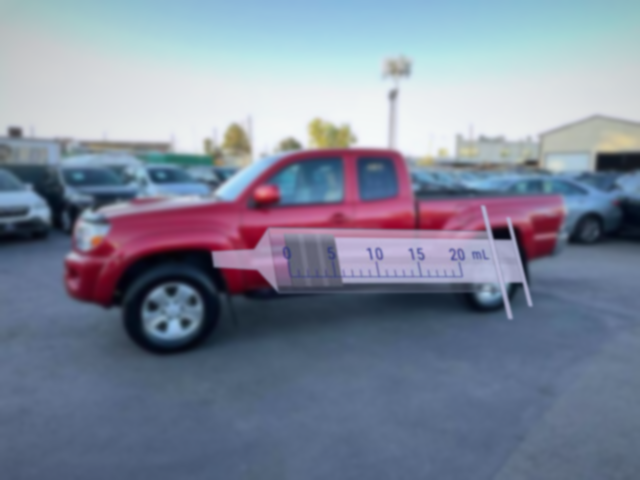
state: 0mL
